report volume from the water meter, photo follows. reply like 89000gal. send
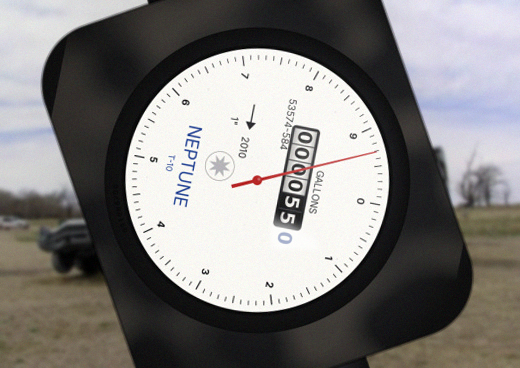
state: 549.3gal
